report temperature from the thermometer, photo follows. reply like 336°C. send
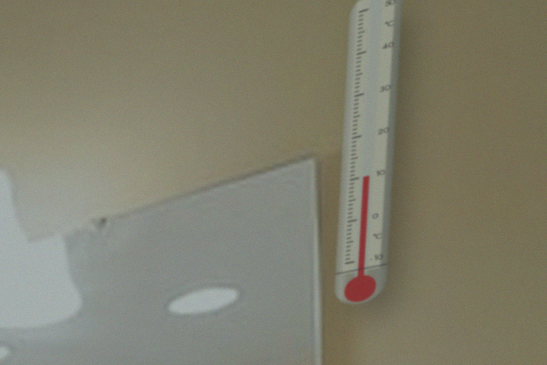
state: 10°C
